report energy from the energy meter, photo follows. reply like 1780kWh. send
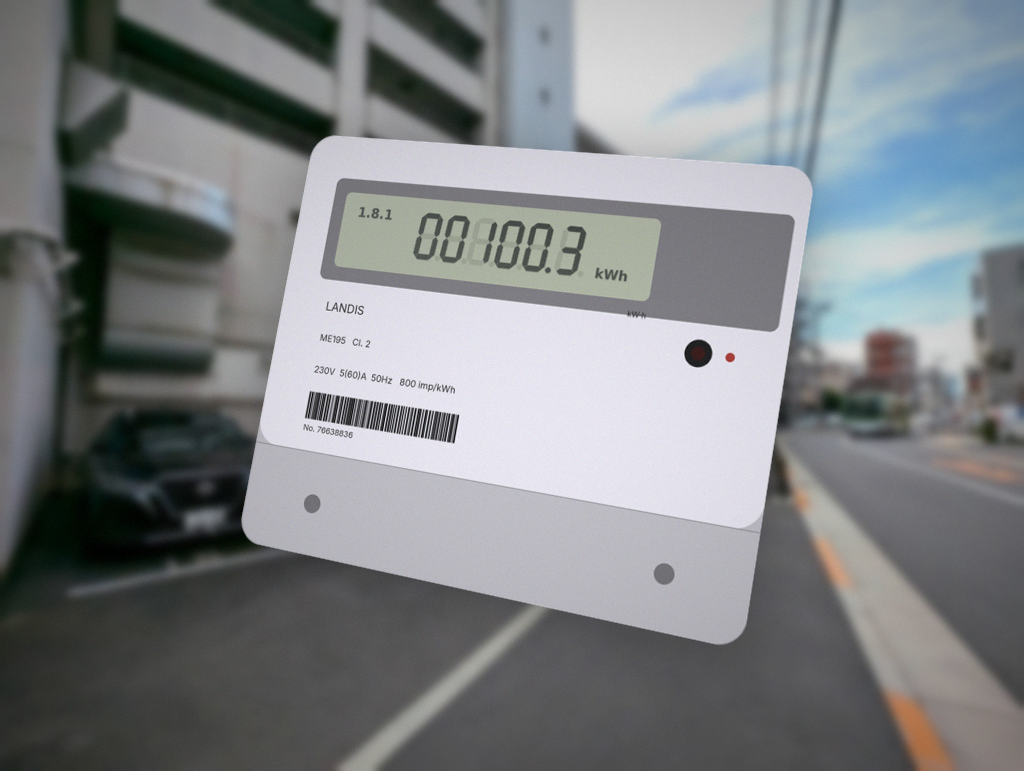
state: 100.3kWh
